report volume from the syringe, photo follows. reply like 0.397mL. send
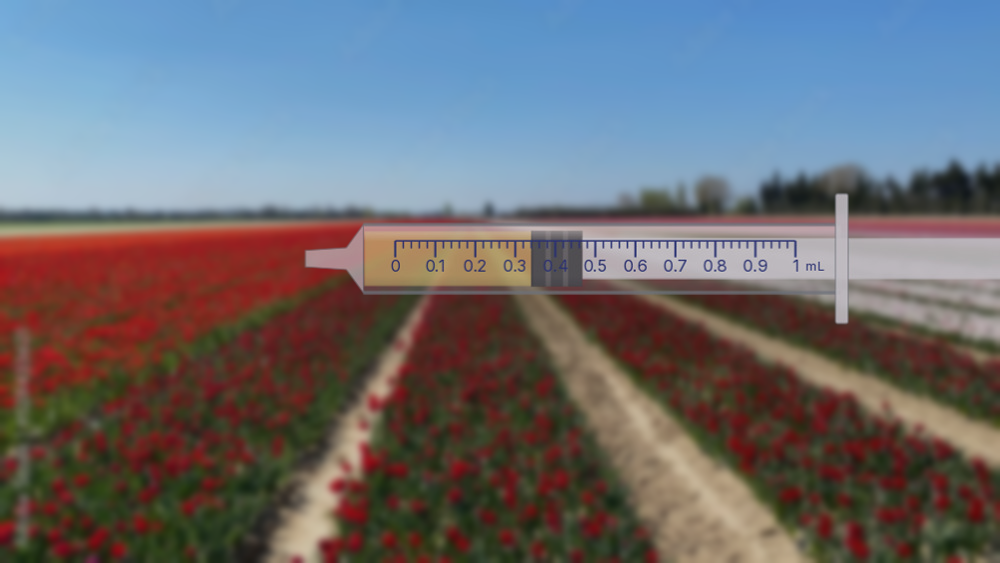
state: 0.34mL
